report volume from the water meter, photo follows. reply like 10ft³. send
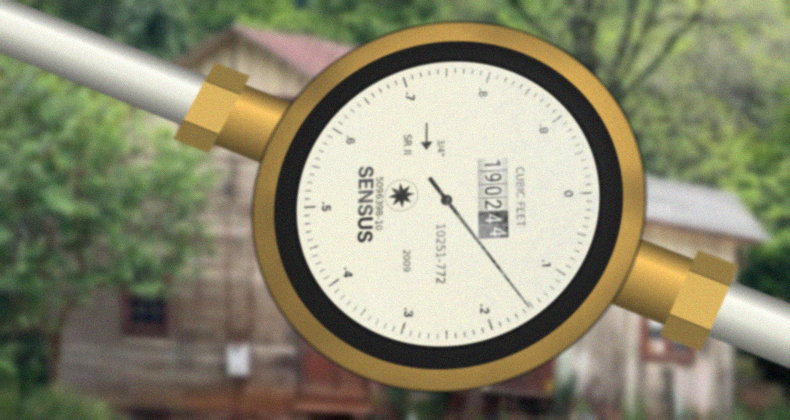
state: 190244.15ft³
